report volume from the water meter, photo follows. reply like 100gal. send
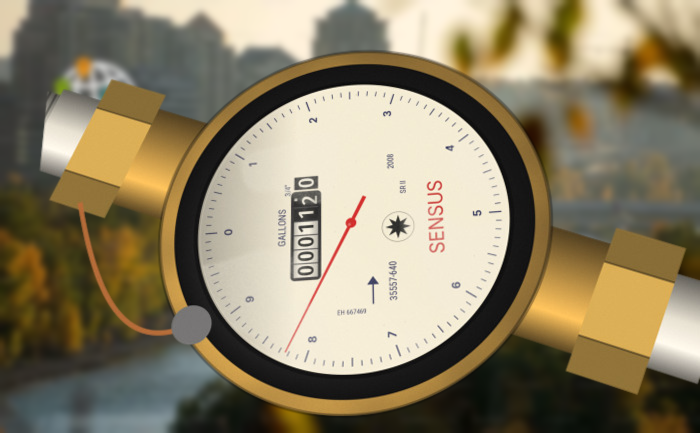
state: 1118.2gal
